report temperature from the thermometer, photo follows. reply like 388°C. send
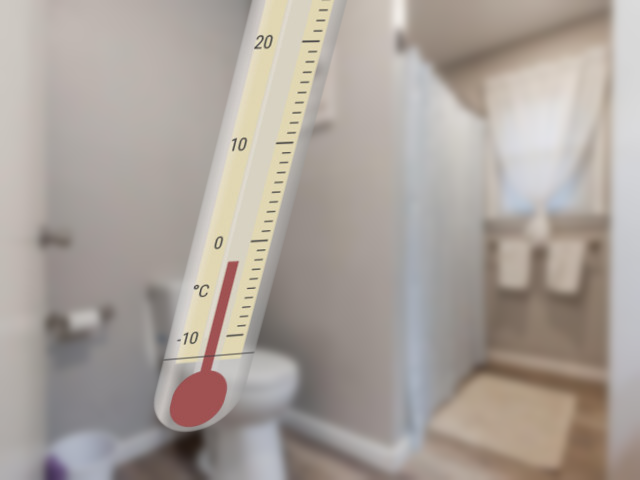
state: -2°C
